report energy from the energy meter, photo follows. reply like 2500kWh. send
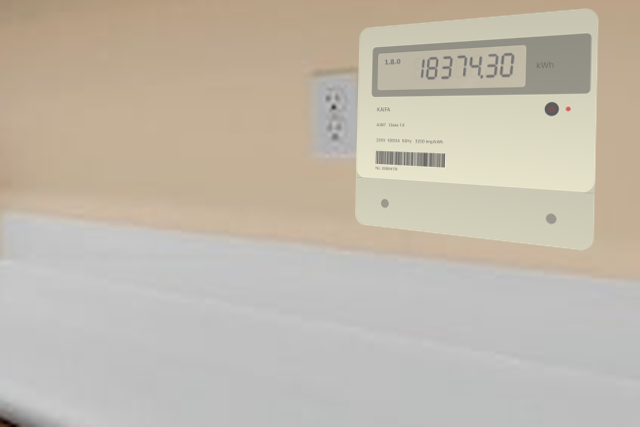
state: 18374.30kWh
